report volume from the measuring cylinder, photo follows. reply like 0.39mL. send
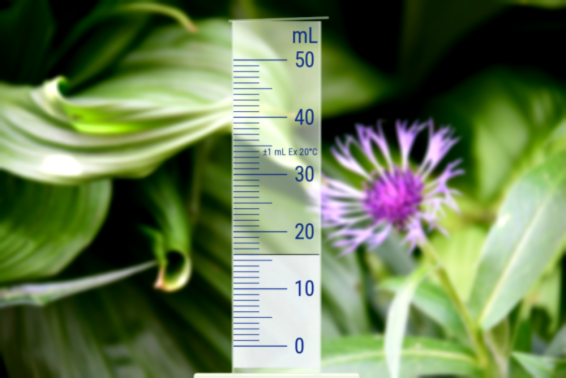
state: 16mL
